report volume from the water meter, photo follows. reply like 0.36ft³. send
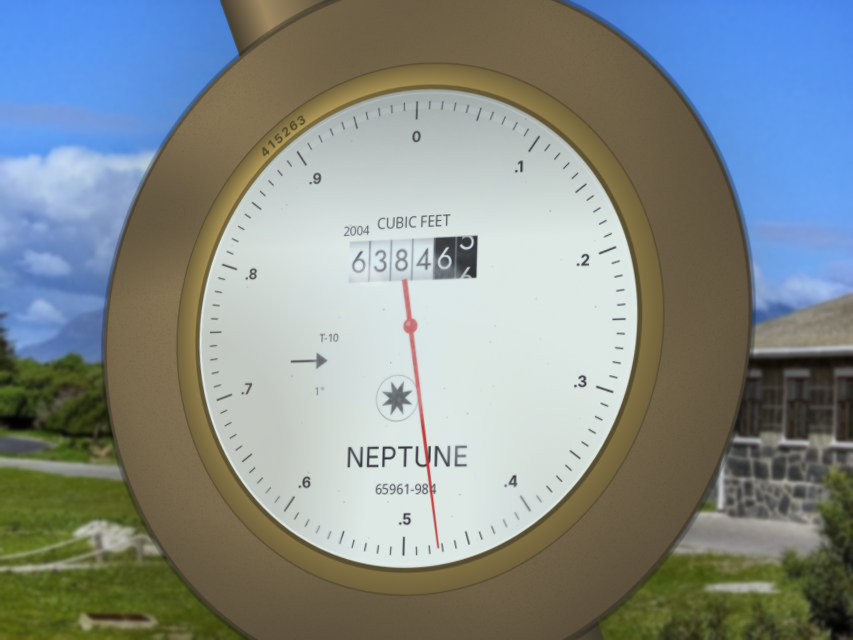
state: 638465.47ft³
